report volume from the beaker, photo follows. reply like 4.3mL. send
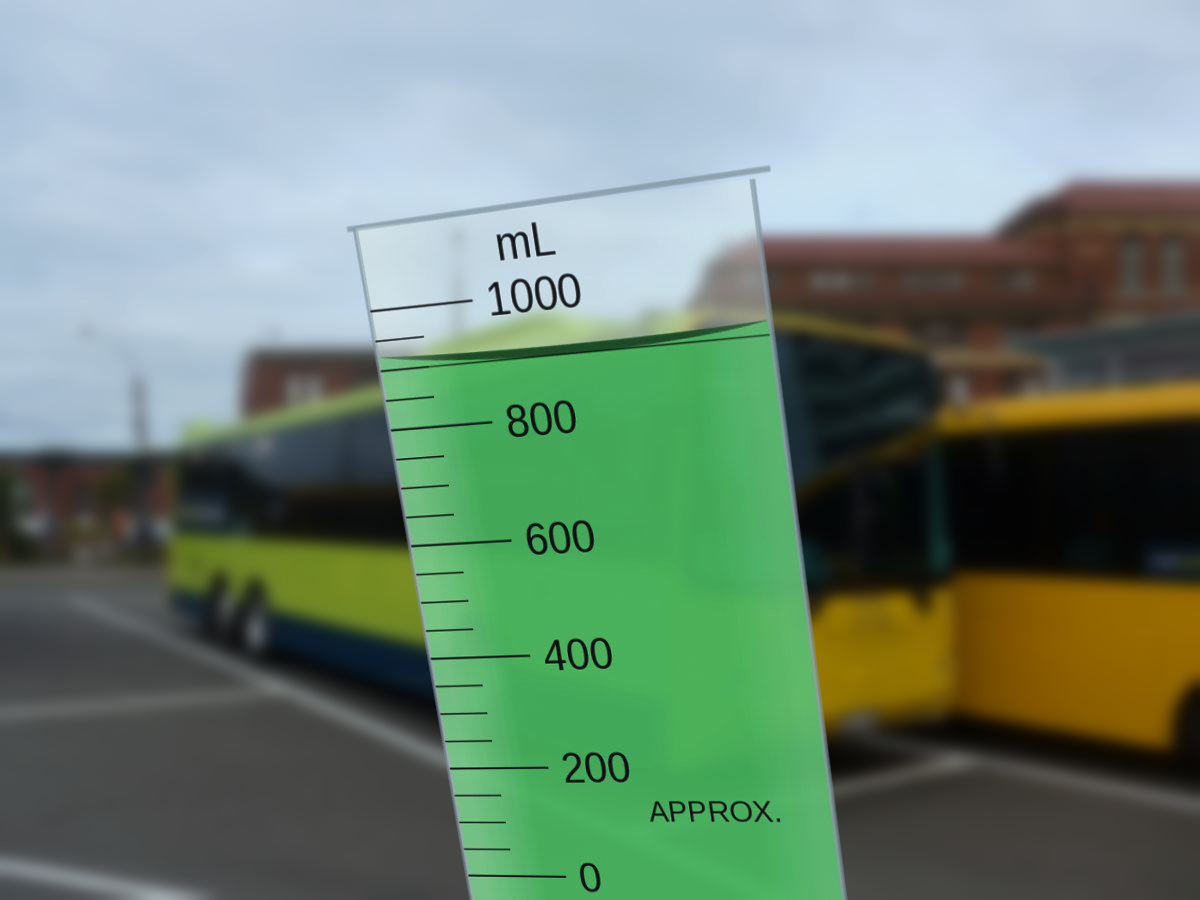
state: 900mL
